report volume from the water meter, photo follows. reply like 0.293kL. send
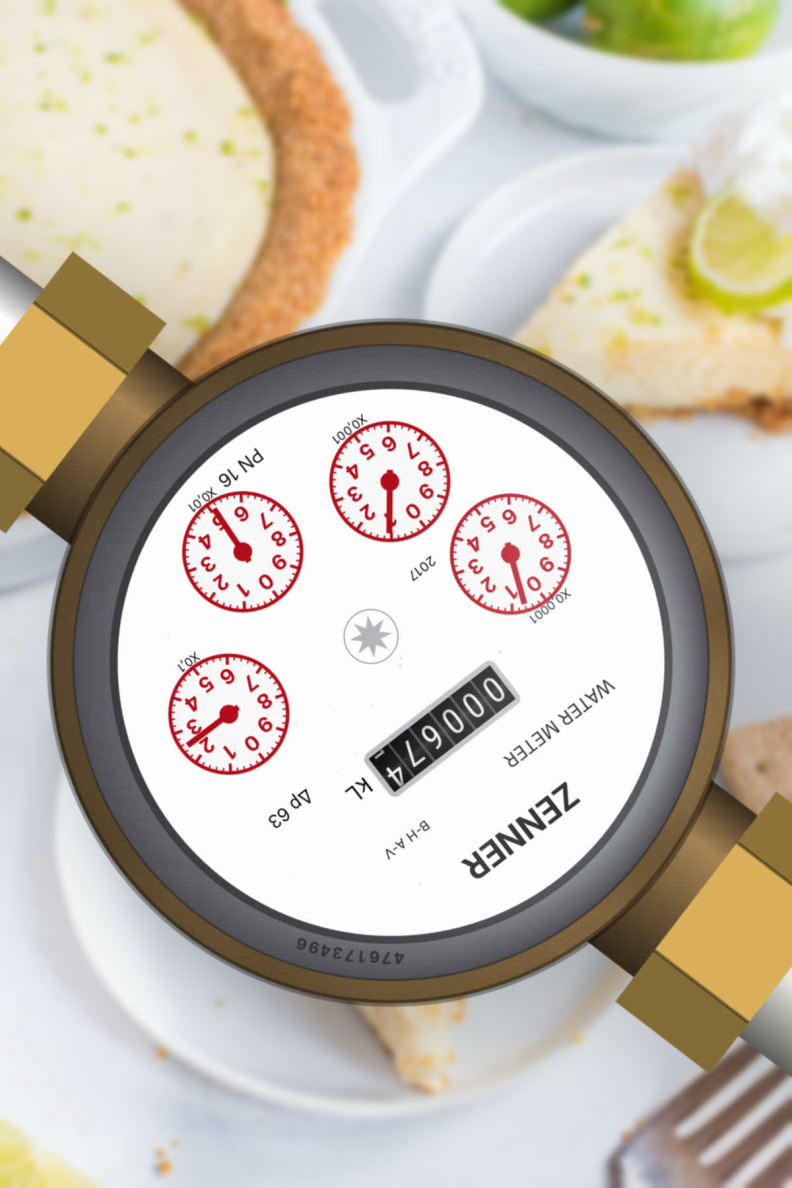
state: 674.2510kL
